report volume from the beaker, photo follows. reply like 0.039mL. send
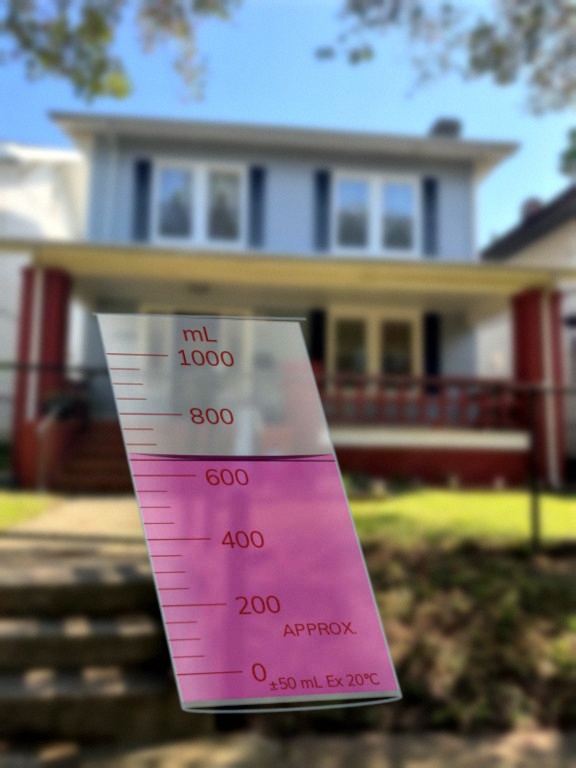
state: 650mL
